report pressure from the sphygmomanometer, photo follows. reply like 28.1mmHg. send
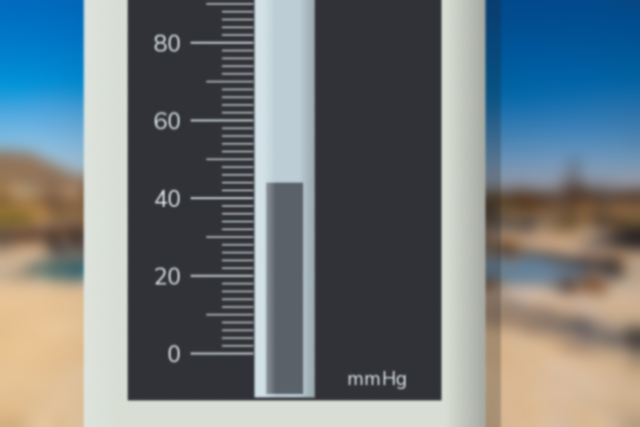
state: 44mmHg
